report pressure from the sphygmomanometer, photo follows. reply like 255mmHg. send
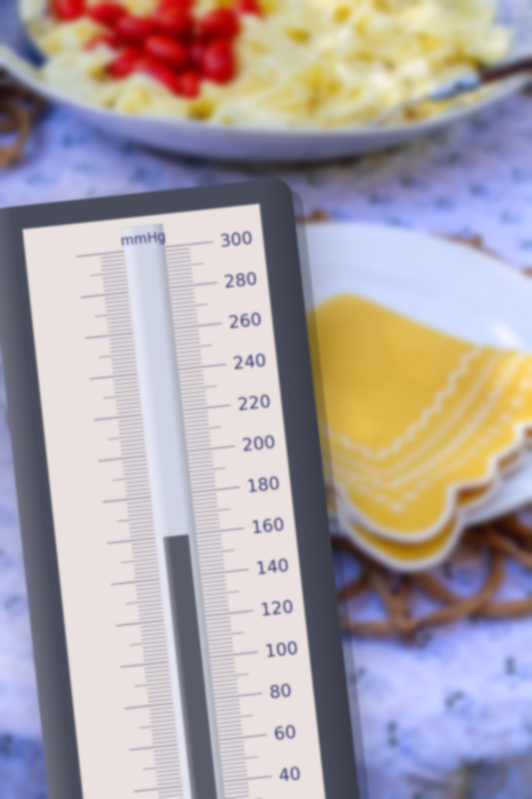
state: 160mmHg
